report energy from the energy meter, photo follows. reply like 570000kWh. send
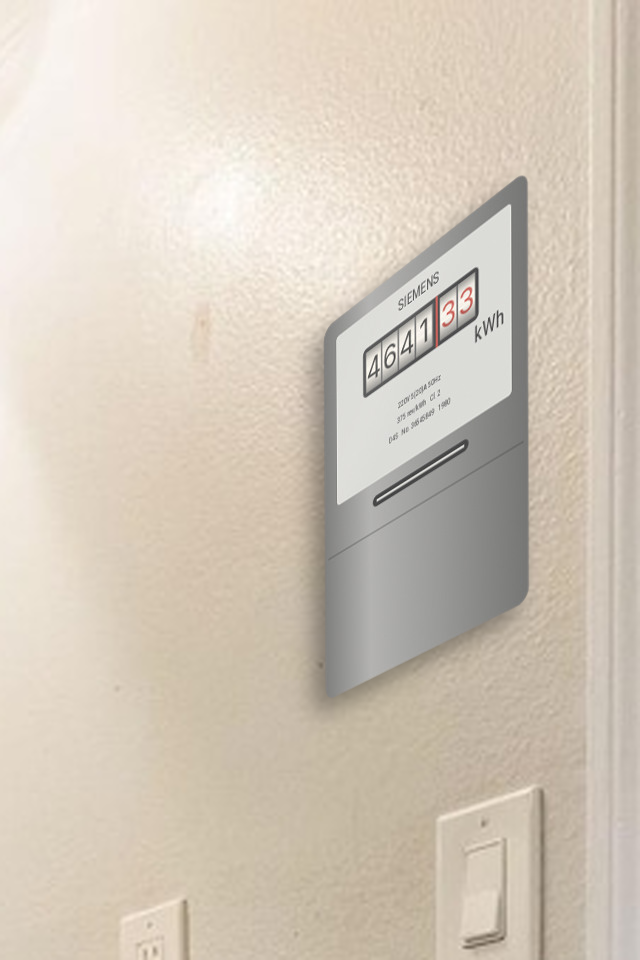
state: 4641.33kWh
